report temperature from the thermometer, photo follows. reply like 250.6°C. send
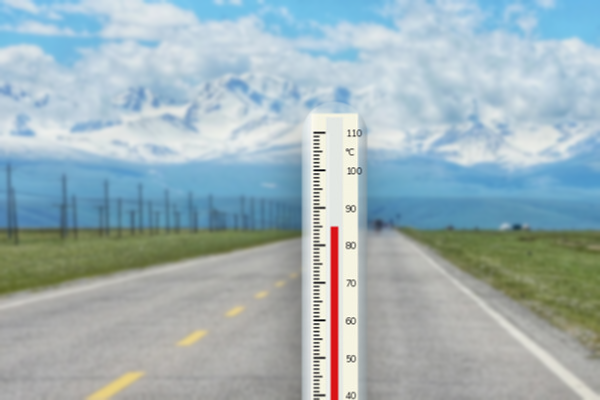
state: 85°C
